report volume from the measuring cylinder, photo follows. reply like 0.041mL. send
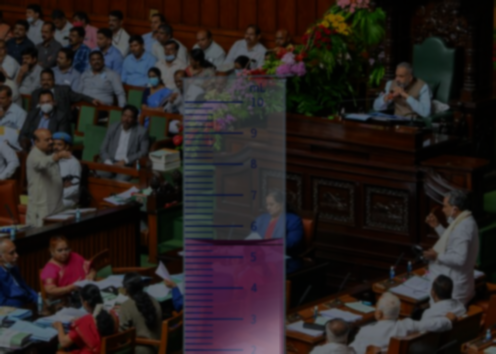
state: 5.4mL
